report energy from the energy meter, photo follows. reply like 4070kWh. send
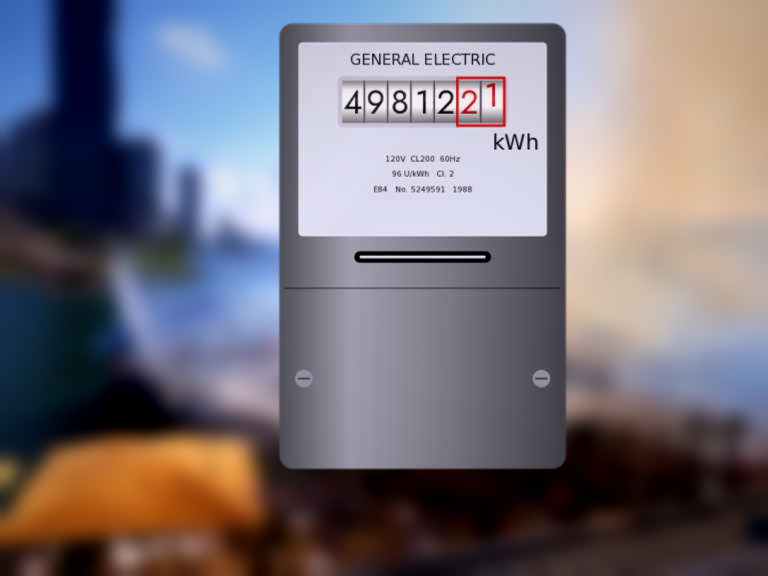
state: 49812.21kWh
